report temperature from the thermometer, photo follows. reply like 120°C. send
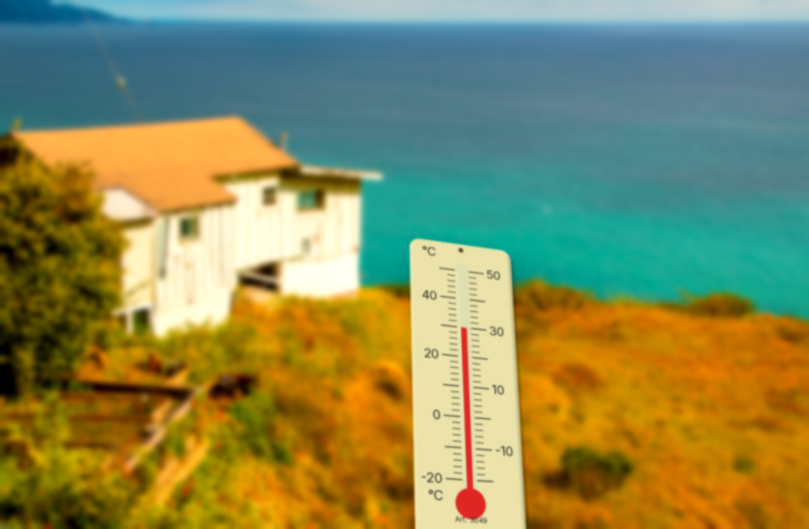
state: 30°C
